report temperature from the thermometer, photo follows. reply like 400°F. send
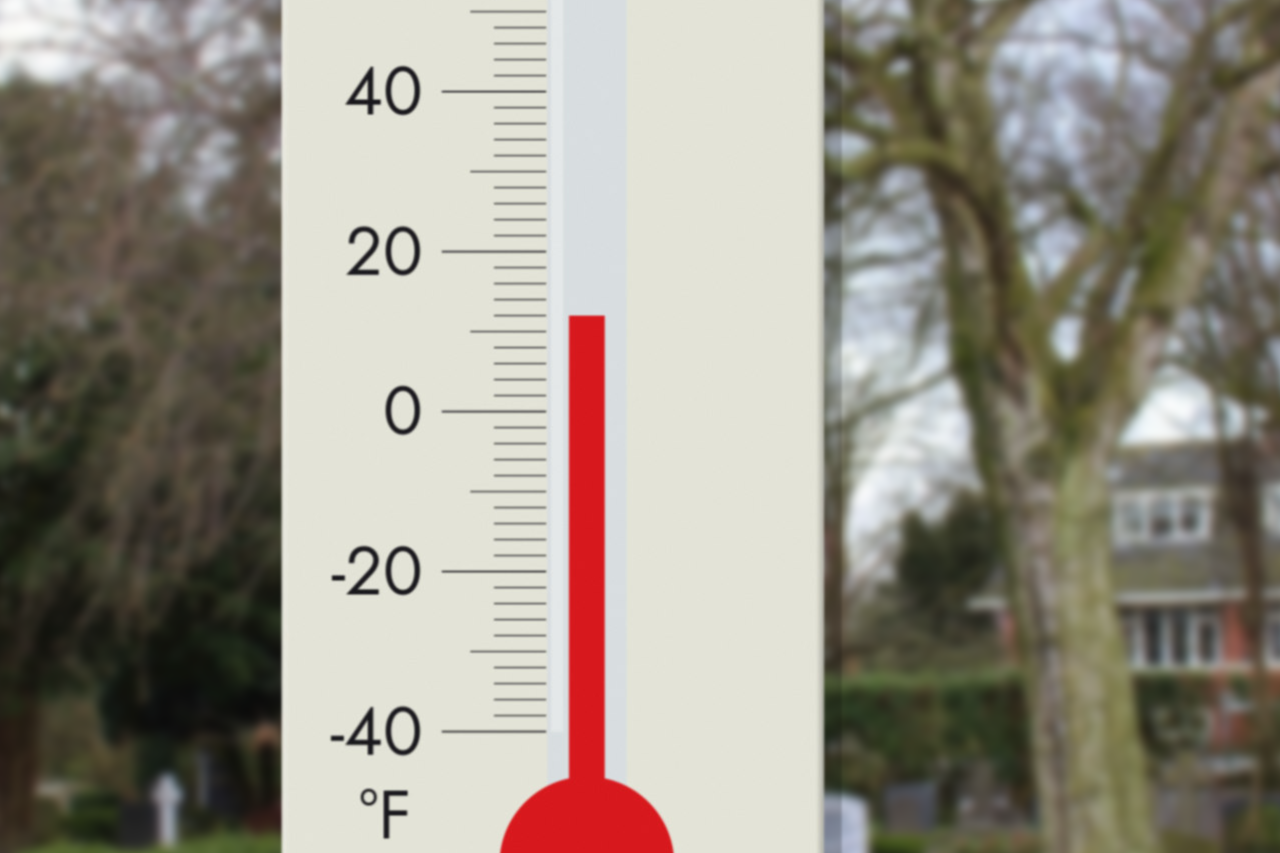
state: 12°F
